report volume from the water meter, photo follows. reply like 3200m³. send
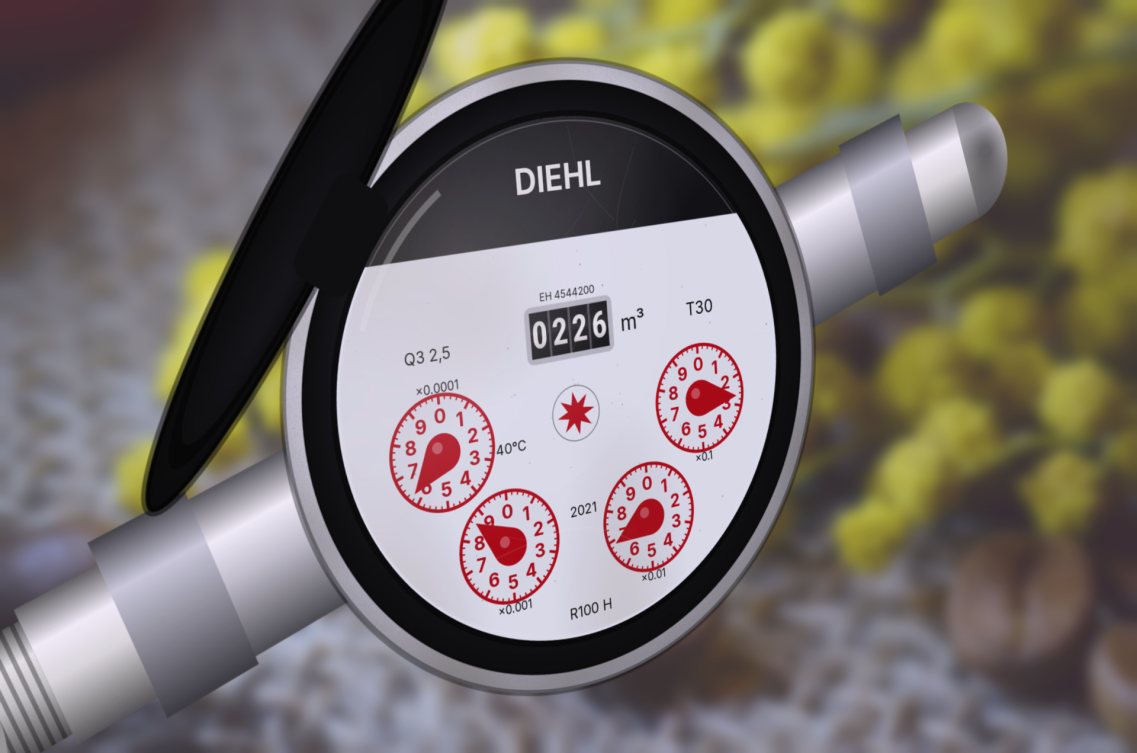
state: 226.2686m³
